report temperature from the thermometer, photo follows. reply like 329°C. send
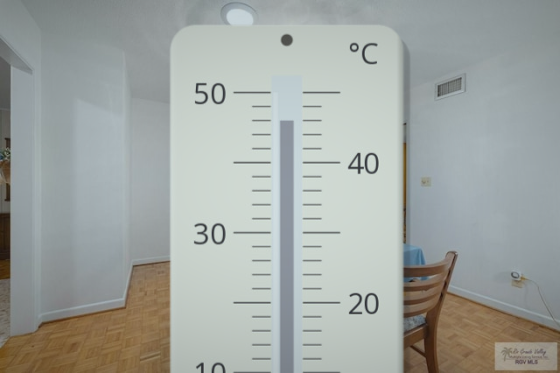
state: 46°C
